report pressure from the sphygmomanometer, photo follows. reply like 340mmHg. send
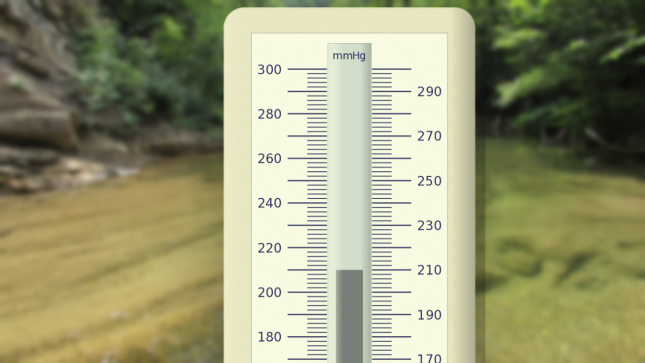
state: 210mmHg
